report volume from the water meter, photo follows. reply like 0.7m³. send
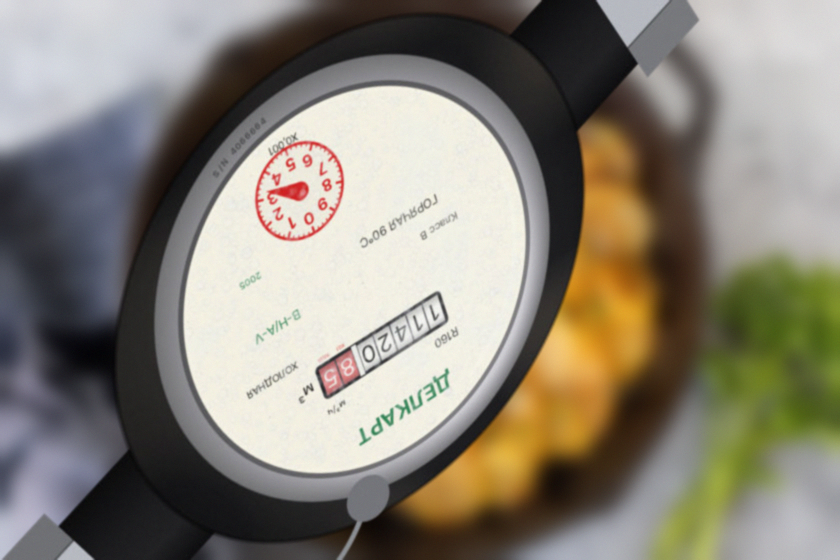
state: 11420.853m³
